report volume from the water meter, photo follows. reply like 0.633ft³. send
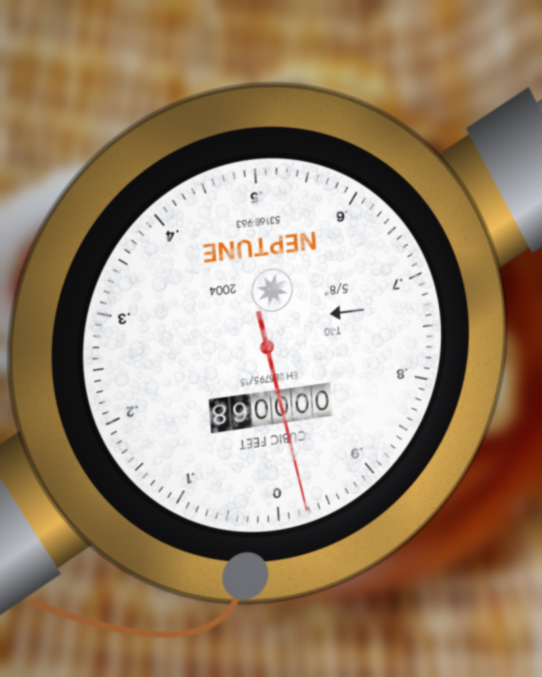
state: 67.97ft³
